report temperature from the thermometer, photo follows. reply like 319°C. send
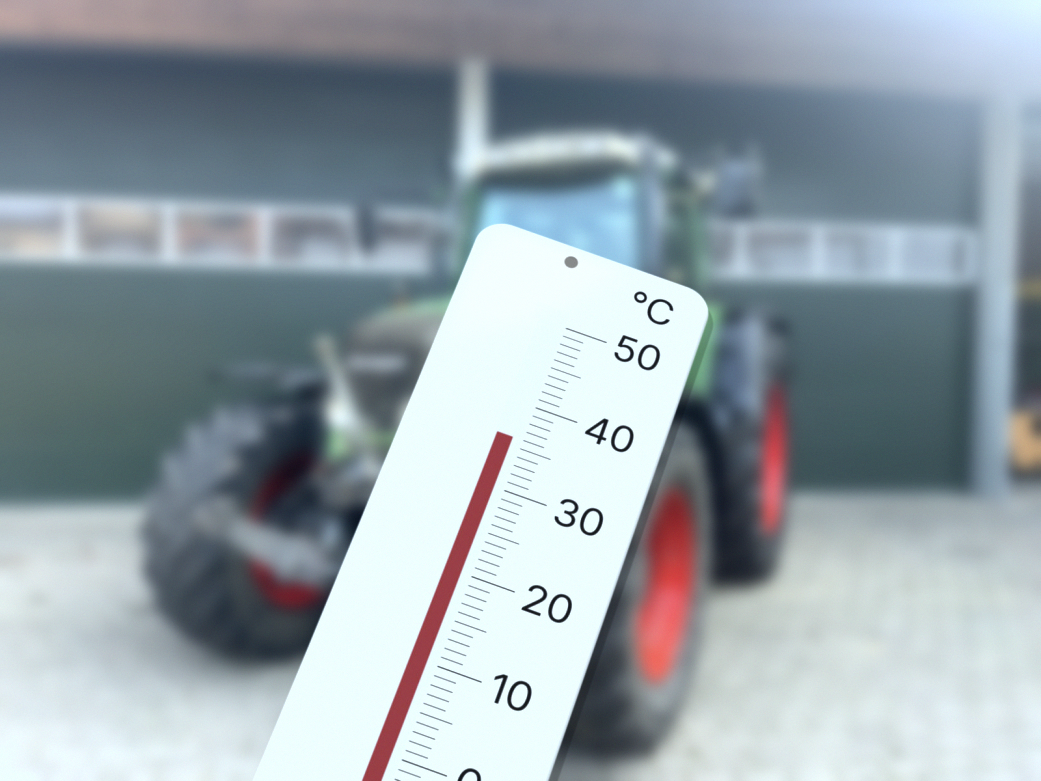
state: 36°C
